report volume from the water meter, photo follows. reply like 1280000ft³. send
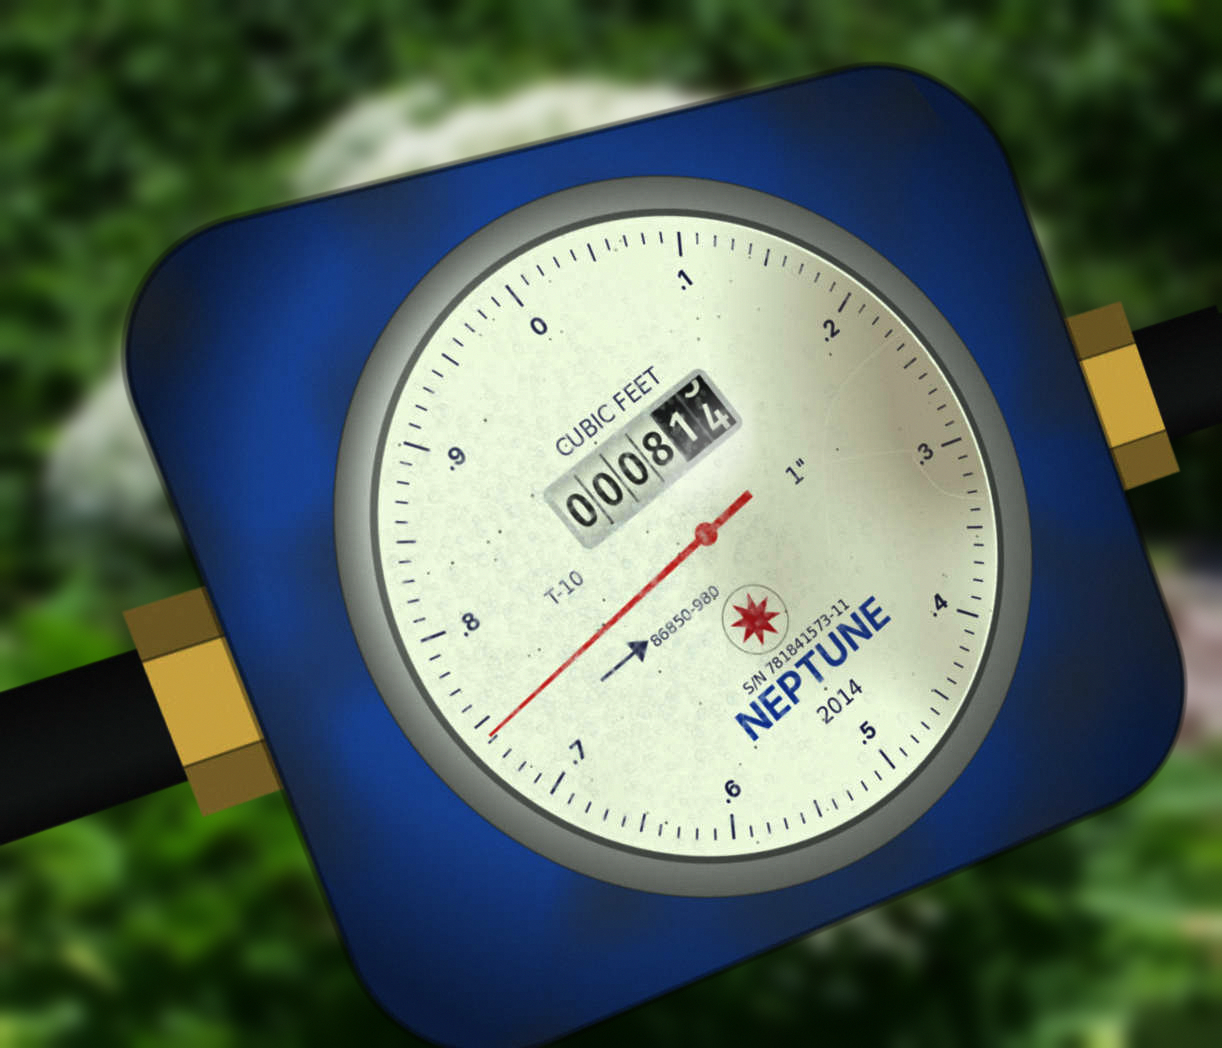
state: 813.74ft³
